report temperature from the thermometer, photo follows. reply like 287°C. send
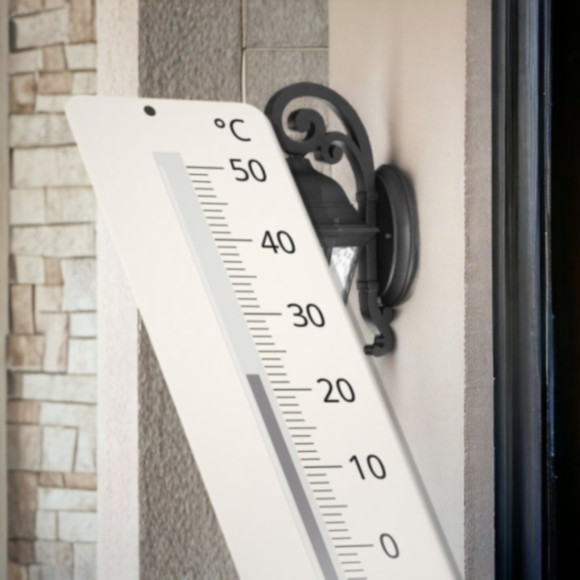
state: 22°C
